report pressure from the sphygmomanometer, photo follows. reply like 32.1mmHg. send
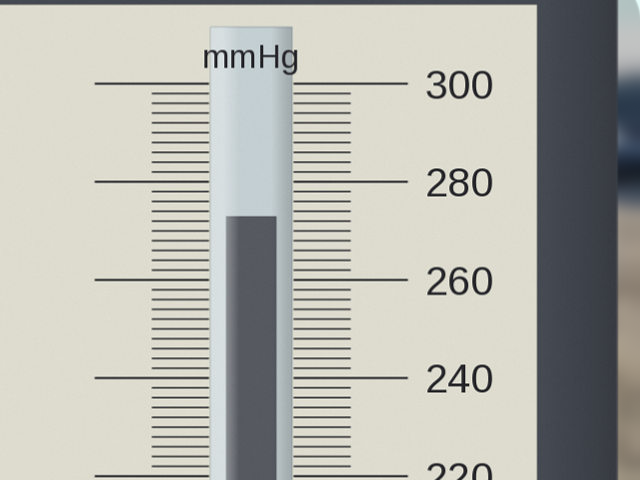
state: 273mmHg
